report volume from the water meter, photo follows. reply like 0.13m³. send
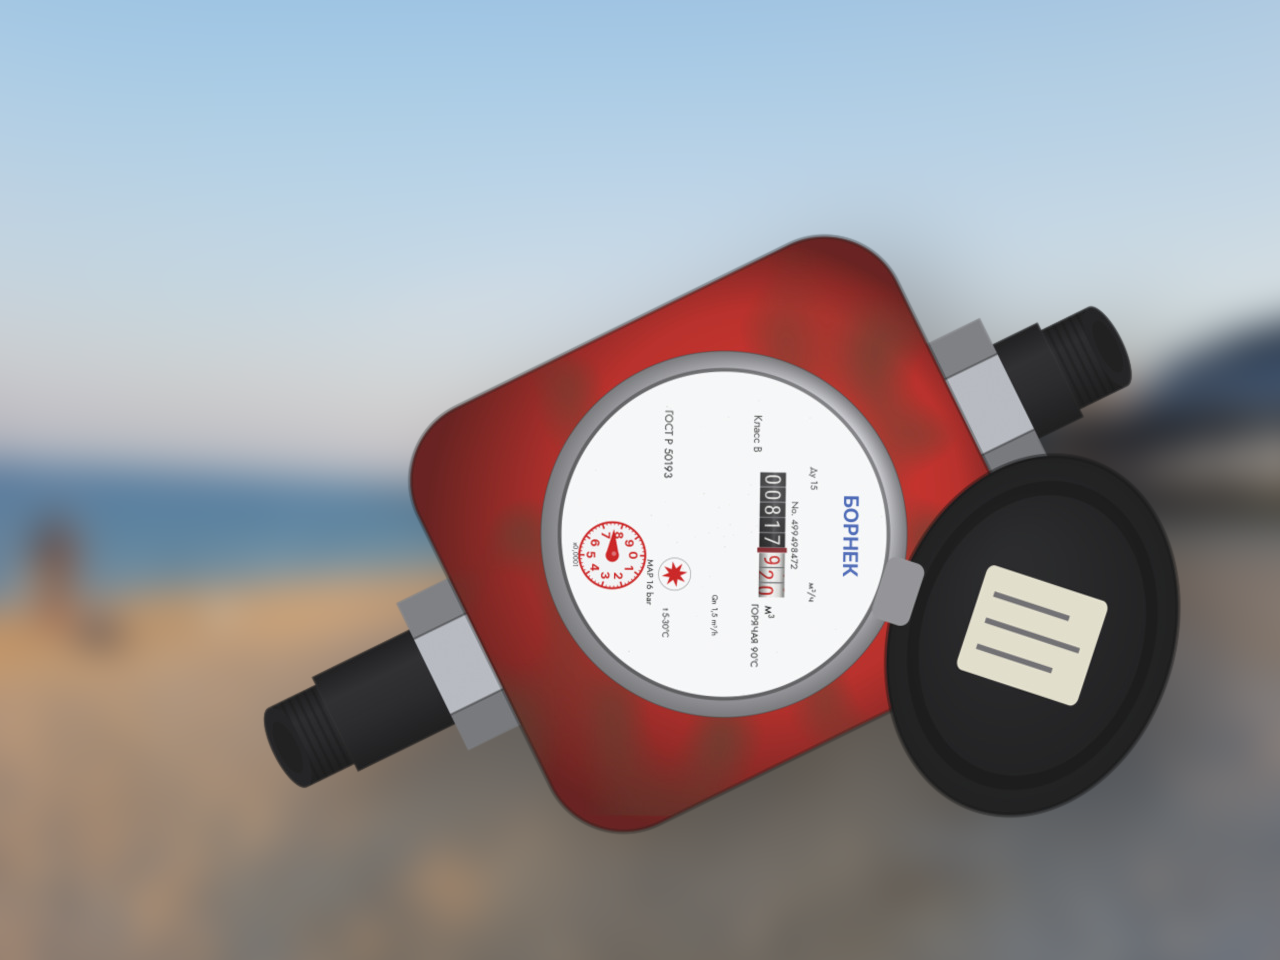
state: 817.9197m³
